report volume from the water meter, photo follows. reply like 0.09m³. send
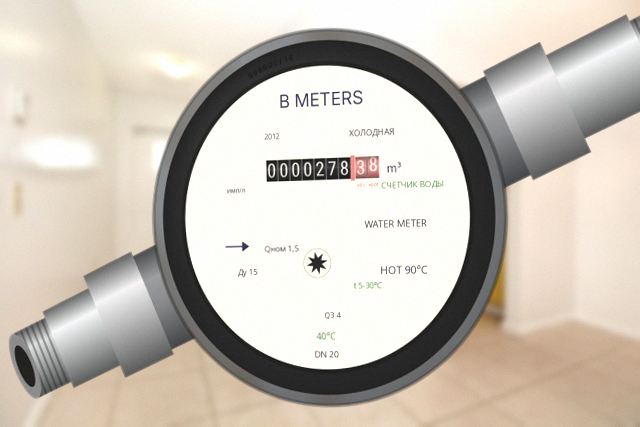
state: 278.38m³
